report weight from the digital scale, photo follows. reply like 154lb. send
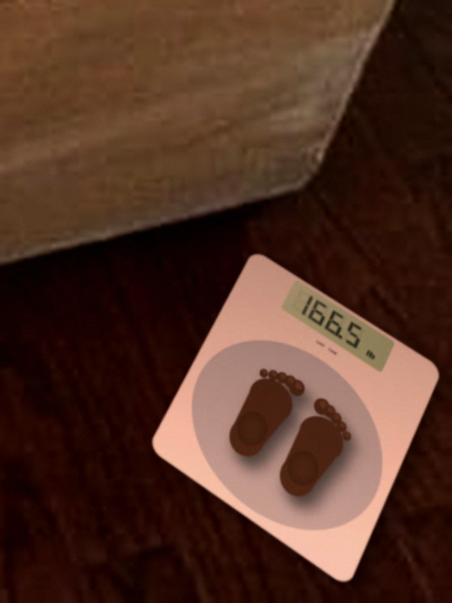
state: 166.5lb
